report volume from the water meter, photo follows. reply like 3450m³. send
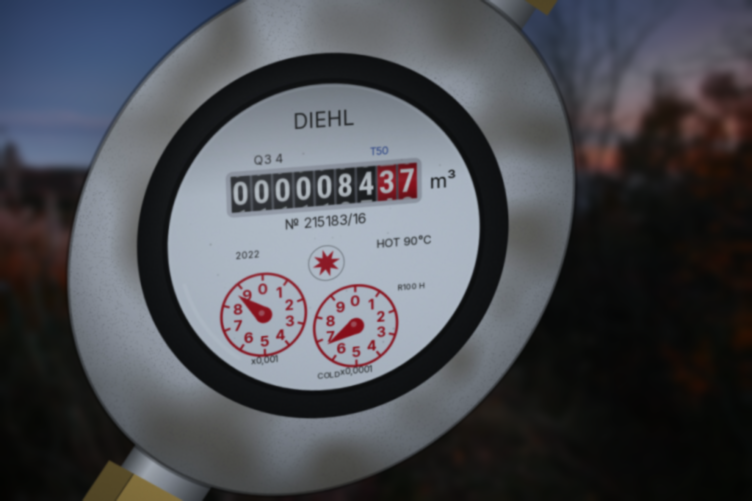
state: 84.3786m³
